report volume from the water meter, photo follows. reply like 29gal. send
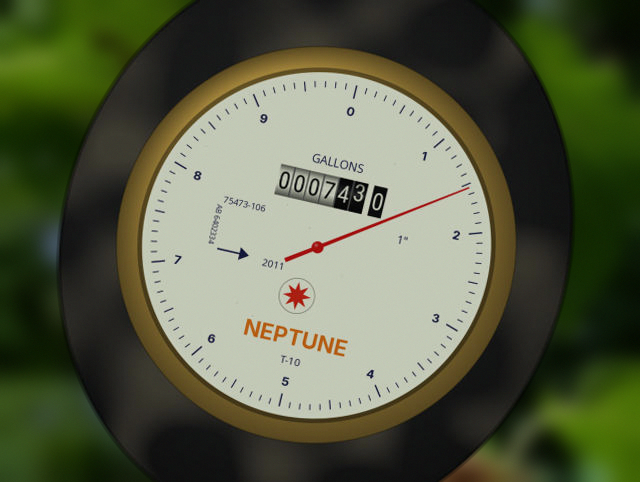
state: 7431.5gal
